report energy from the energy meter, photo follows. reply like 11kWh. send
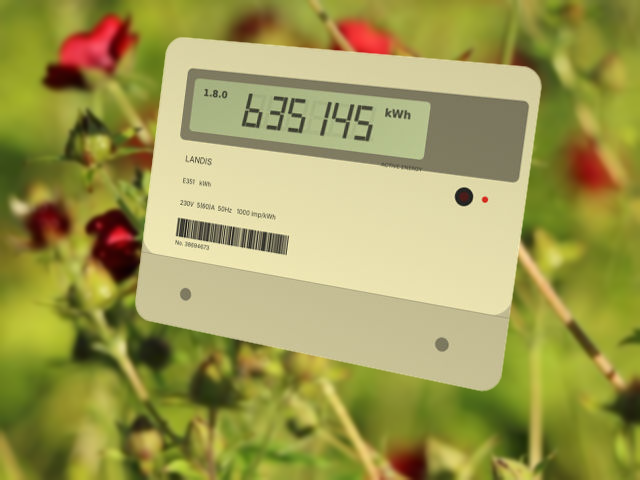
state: 635145kWh
